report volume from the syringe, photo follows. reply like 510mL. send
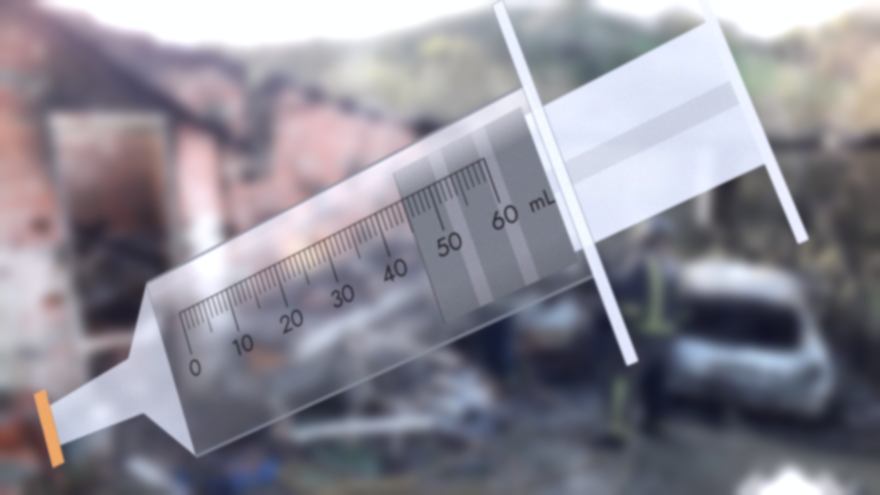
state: 45mL
